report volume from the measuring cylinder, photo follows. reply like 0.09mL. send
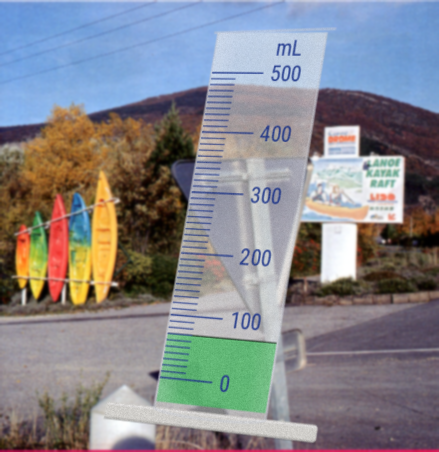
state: 70mL
